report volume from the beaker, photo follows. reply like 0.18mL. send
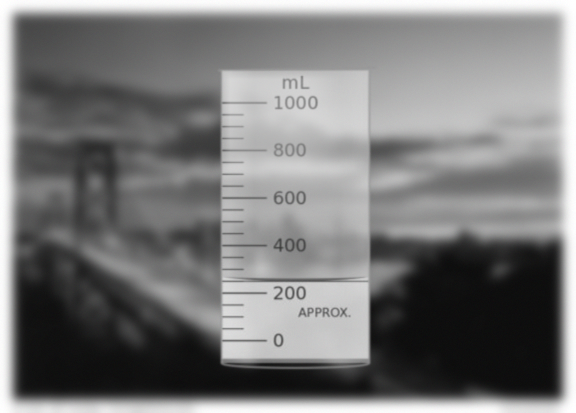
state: 250mL
